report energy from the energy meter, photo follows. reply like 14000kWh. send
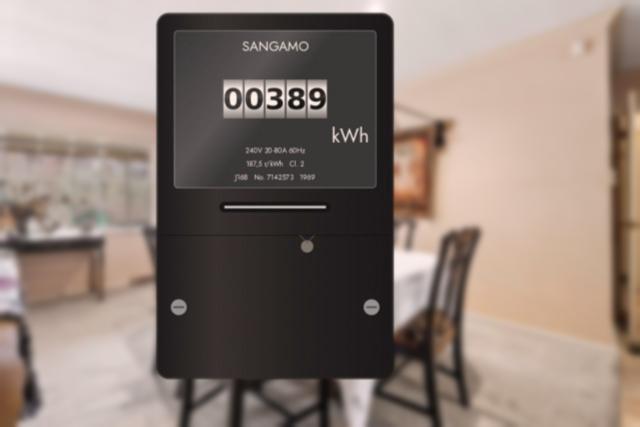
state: 389kWh
